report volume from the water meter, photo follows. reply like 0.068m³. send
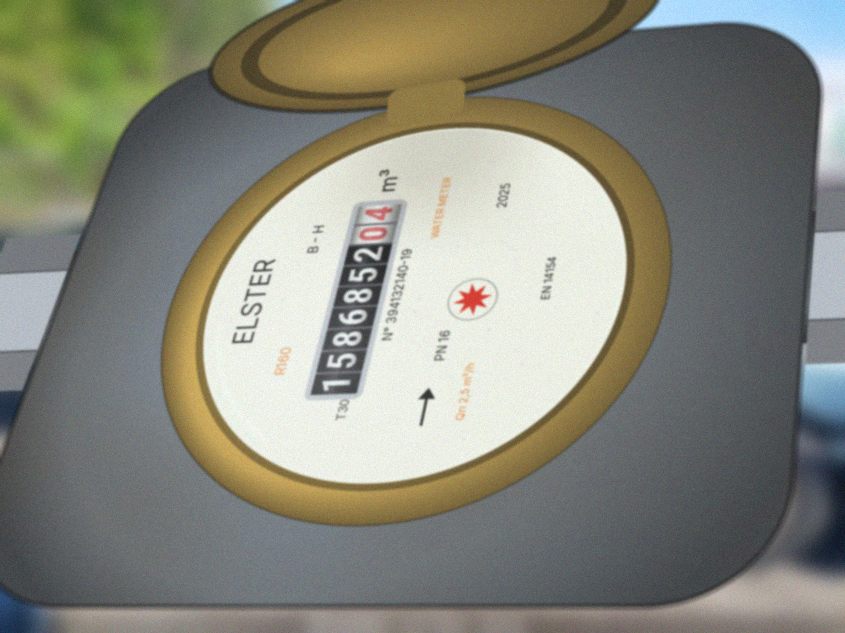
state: 1586852.04m³
